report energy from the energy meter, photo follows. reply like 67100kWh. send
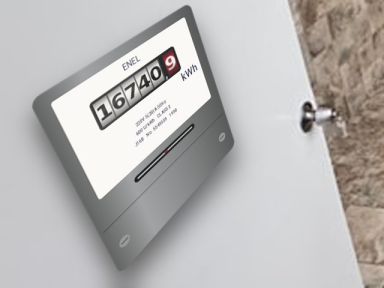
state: 16740.9kWh
